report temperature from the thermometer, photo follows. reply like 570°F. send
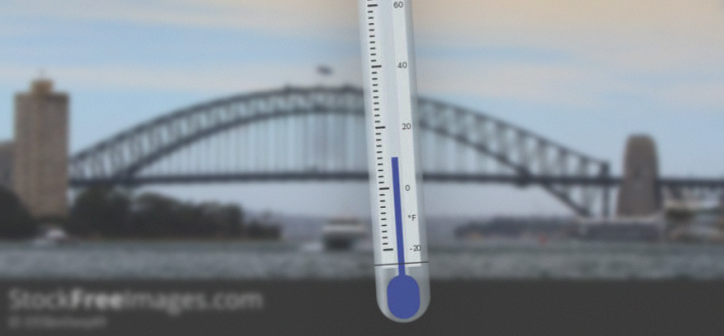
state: 10°F
